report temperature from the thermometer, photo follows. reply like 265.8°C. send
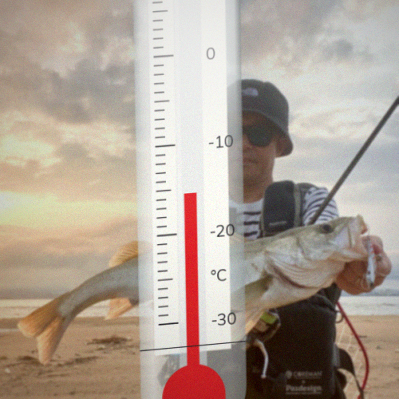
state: -15.5°C
